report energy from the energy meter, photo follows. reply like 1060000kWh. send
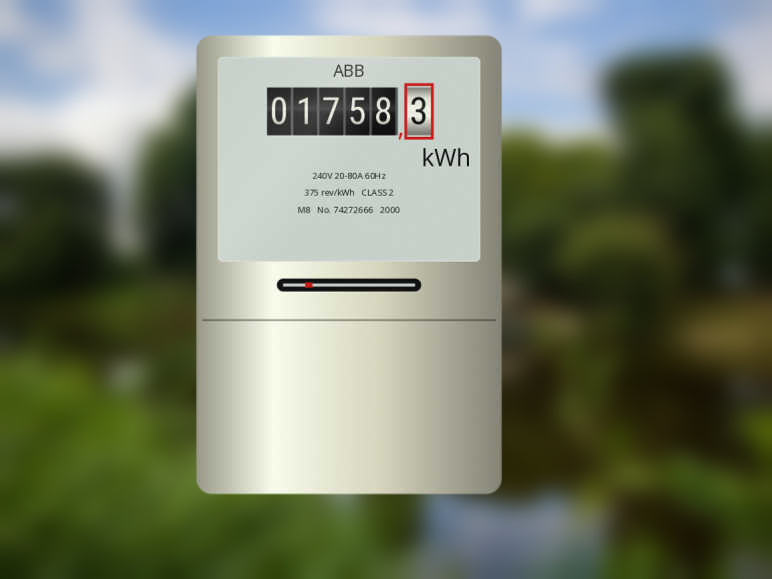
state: 1758.3kWh
